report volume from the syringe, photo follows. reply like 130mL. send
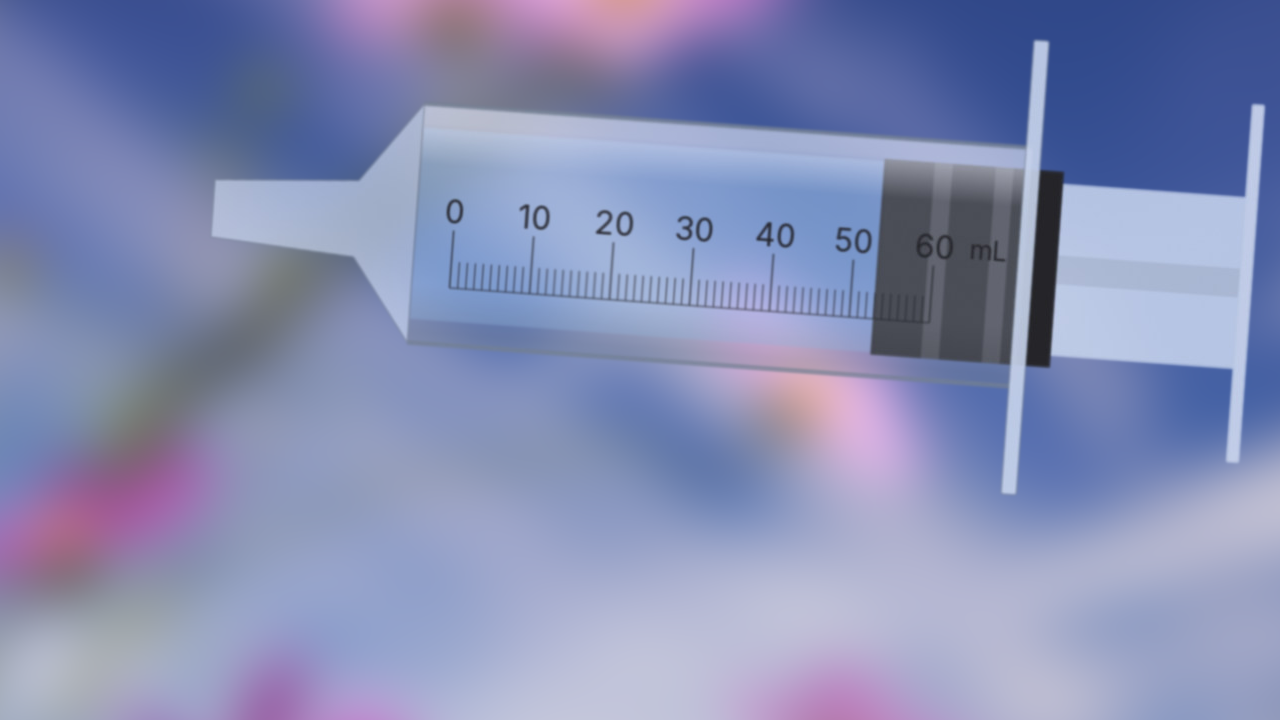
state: 53mL
